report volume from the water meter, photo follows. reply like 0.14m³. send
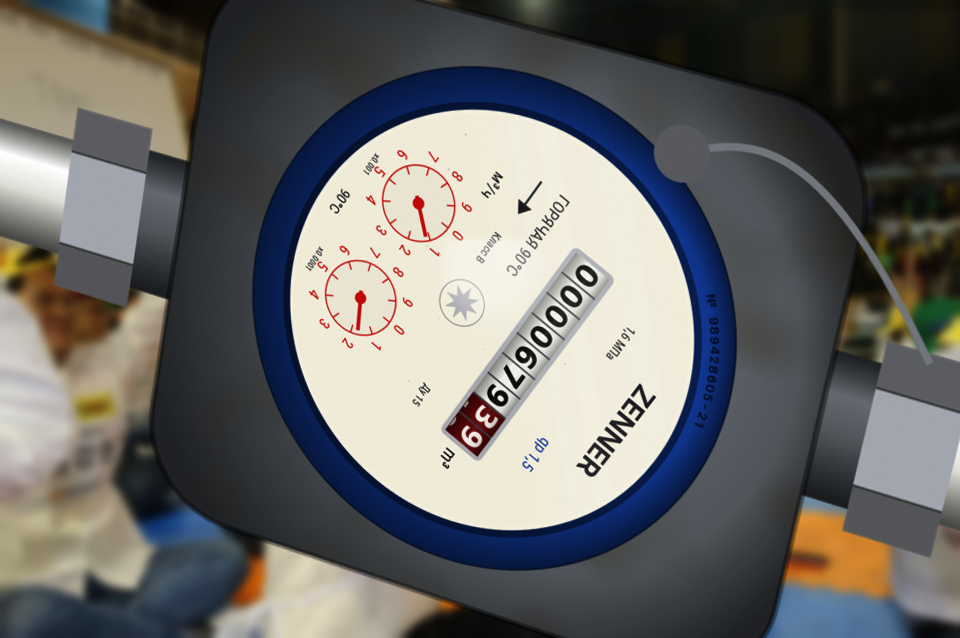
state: 679.3911m³
